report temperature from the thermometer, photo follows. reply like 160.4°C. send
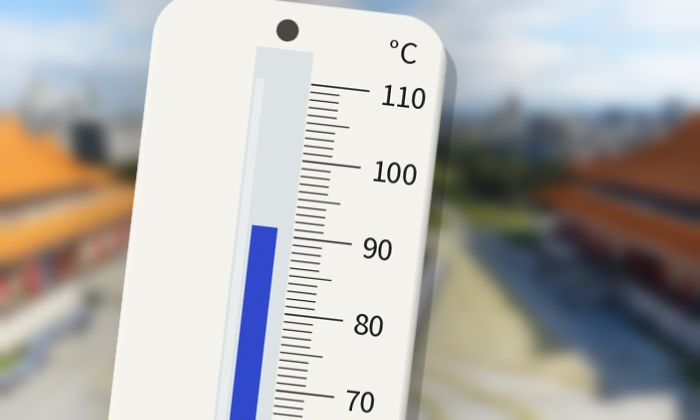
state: 91°C
